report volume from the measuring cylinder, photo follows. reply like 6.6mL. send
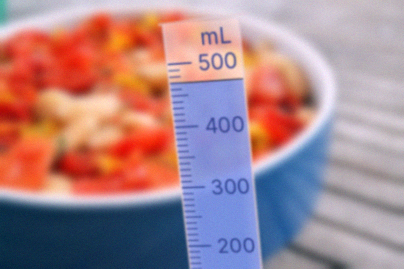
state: 470mL
